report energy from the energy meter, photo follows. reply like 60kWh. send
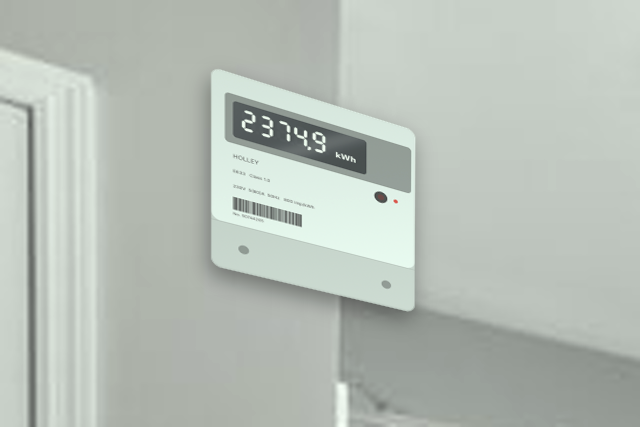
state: 2374.9kWh
